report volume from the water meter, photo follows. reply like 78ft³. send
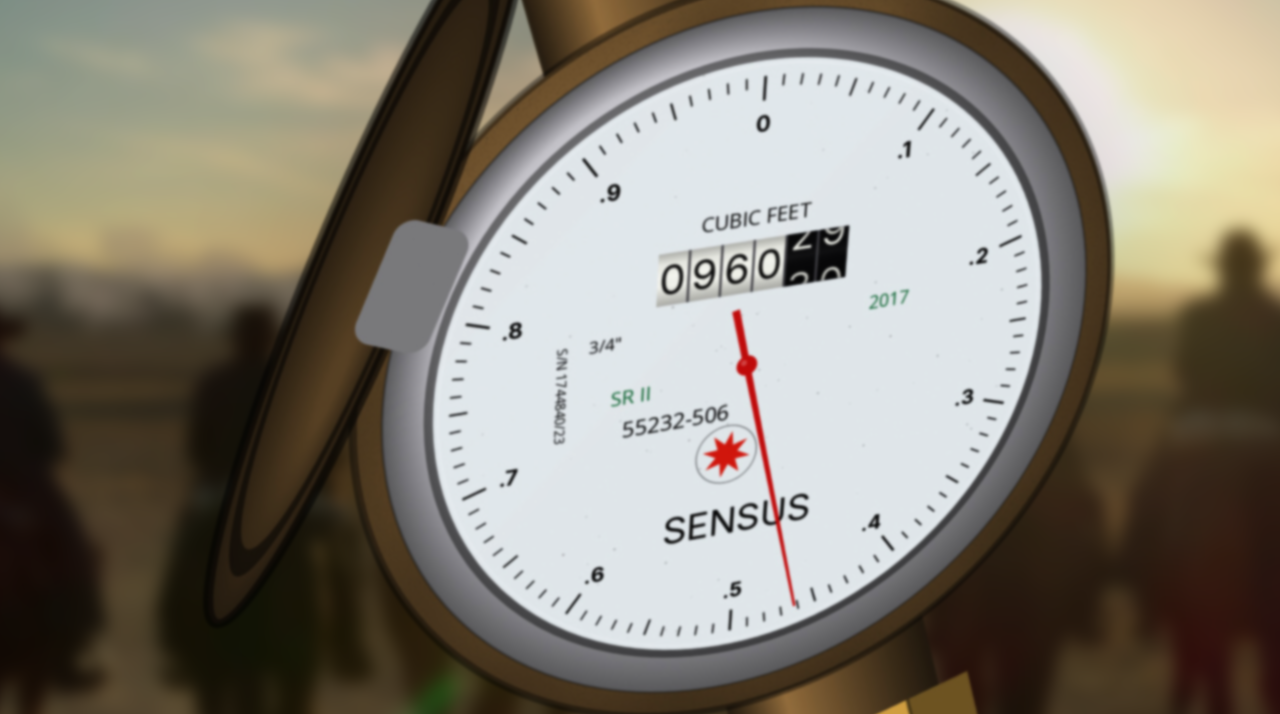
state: 96029.46ft³
